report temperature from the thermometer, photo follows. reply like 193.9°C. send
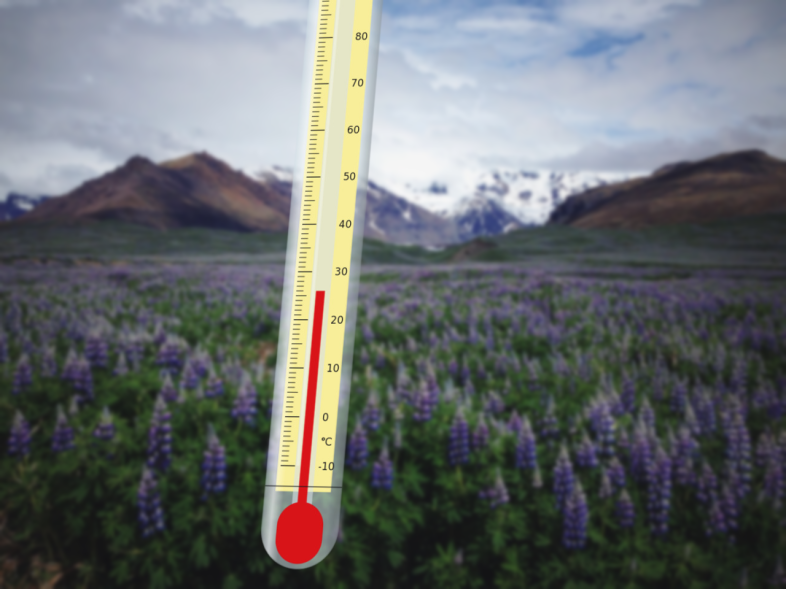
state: 26°C
